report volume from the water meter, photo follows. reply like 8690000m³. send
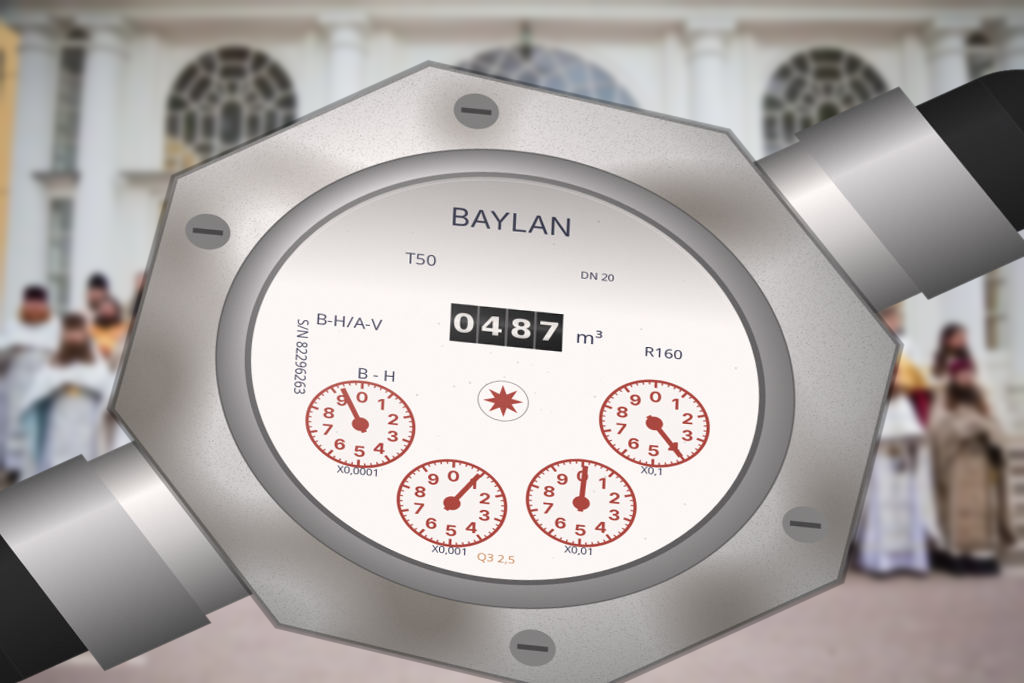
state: 487.4009m³
